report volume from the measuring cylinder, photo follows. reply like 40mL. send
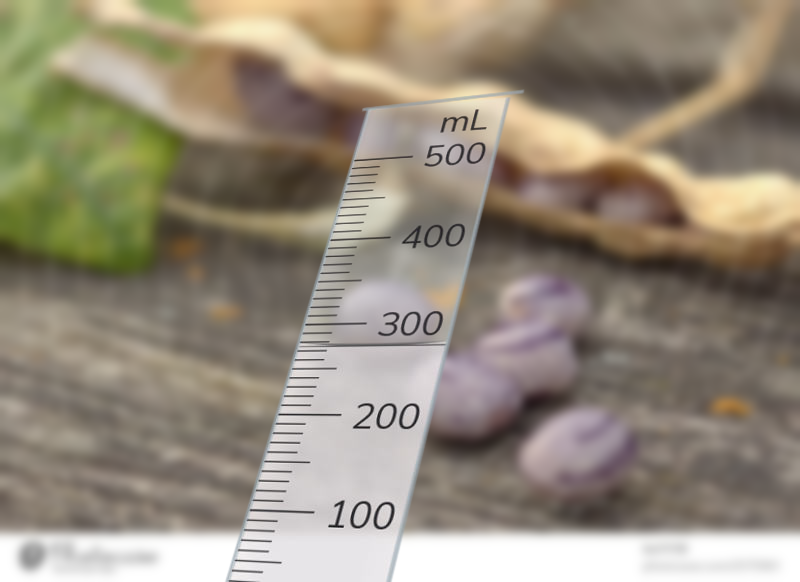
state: 275mL
